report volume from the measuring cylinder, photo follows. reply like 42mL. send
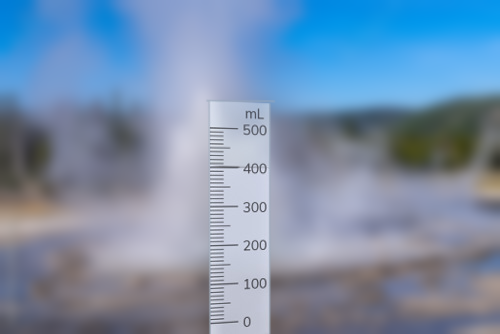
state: 400mL
